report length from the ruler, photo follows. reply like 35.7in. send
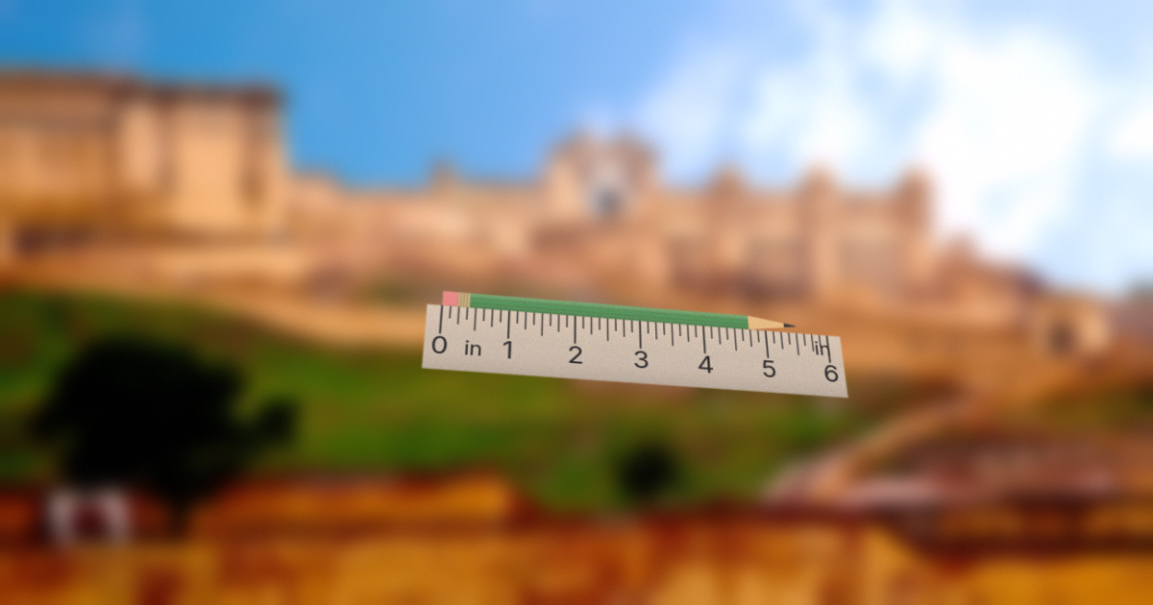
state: 5.5in
